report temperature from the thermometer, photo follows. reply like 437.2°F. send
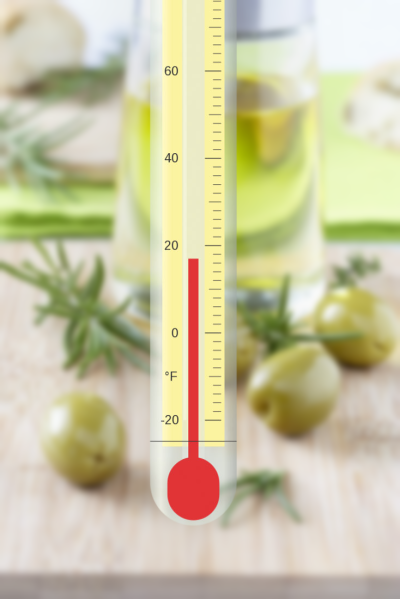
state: 17°F
